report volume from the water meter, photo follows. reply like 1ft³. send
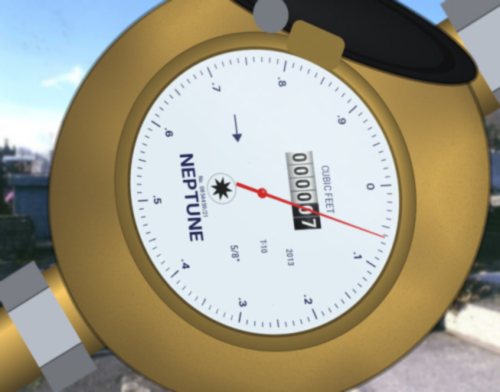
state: 7.06ft³
